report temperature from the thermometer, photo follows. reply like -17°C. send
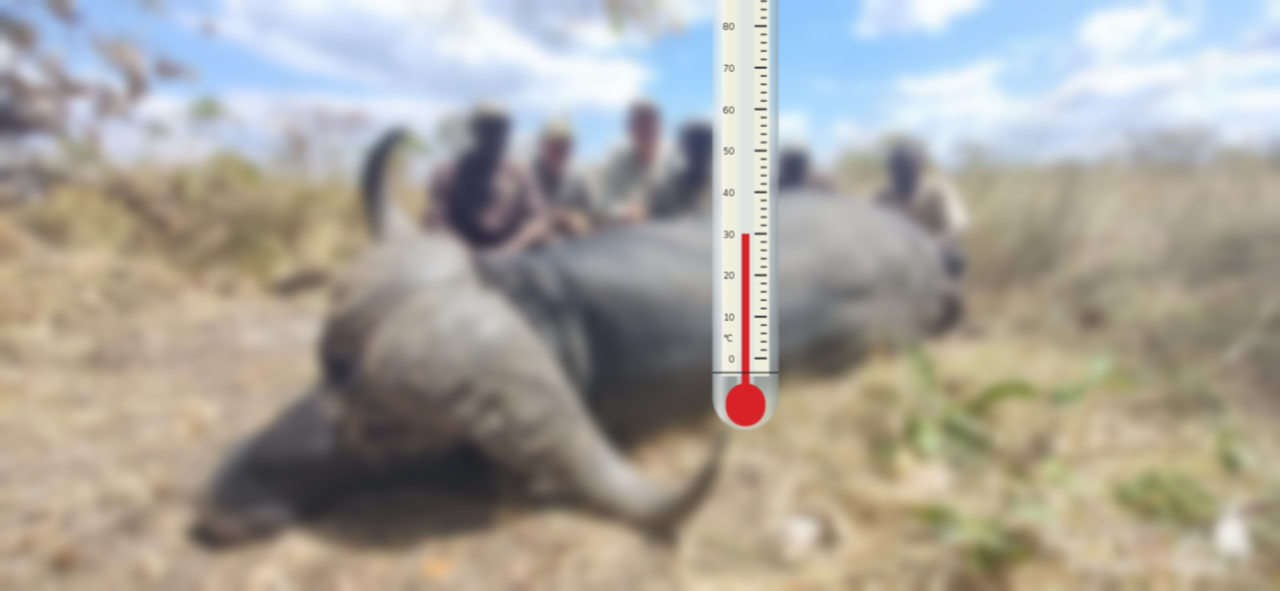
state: 30°C
